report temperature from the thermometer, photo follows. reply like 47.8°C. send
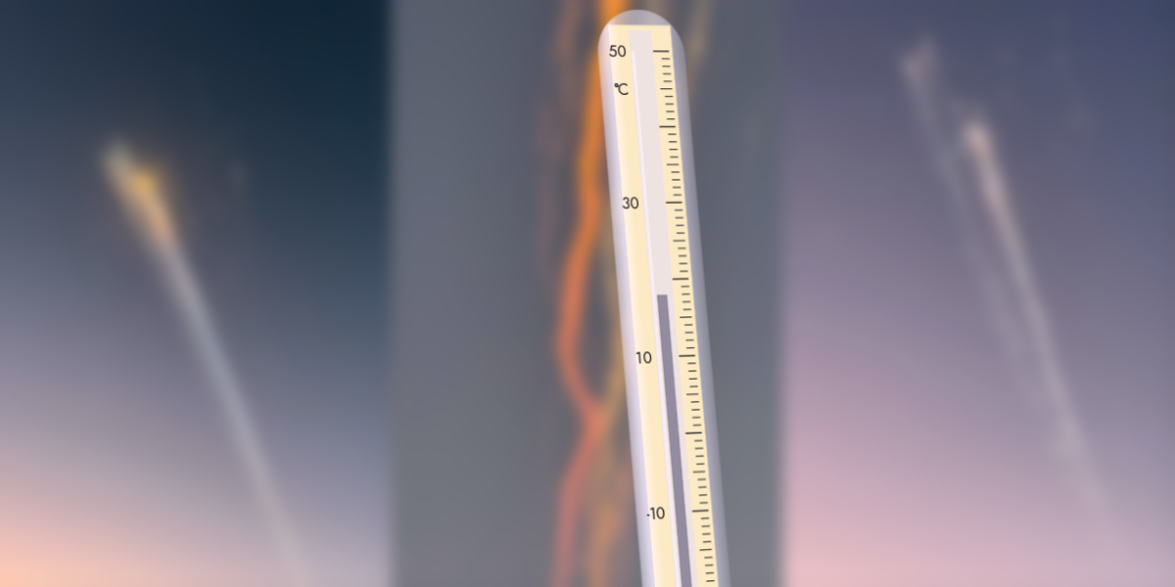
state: 18°C
